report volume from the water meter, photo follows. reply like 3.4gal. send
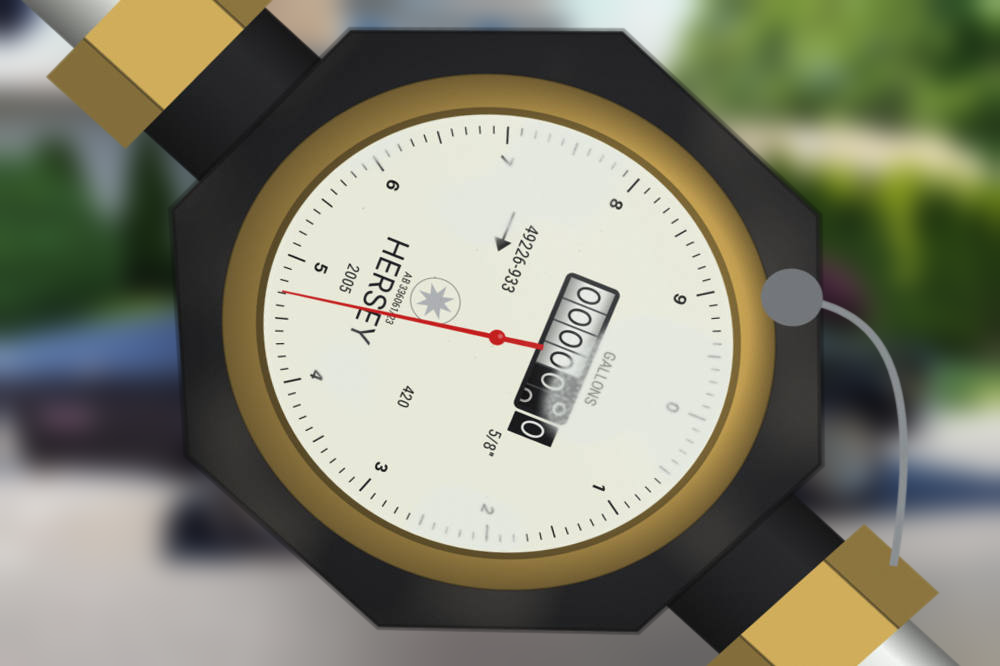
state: 84.7gal
